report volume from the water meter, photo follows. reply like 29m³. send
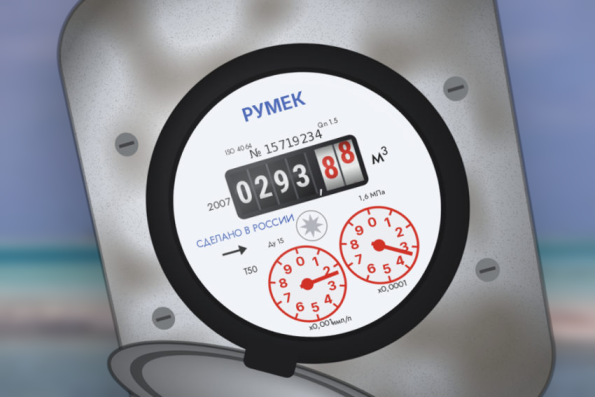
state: 293.8823m³
